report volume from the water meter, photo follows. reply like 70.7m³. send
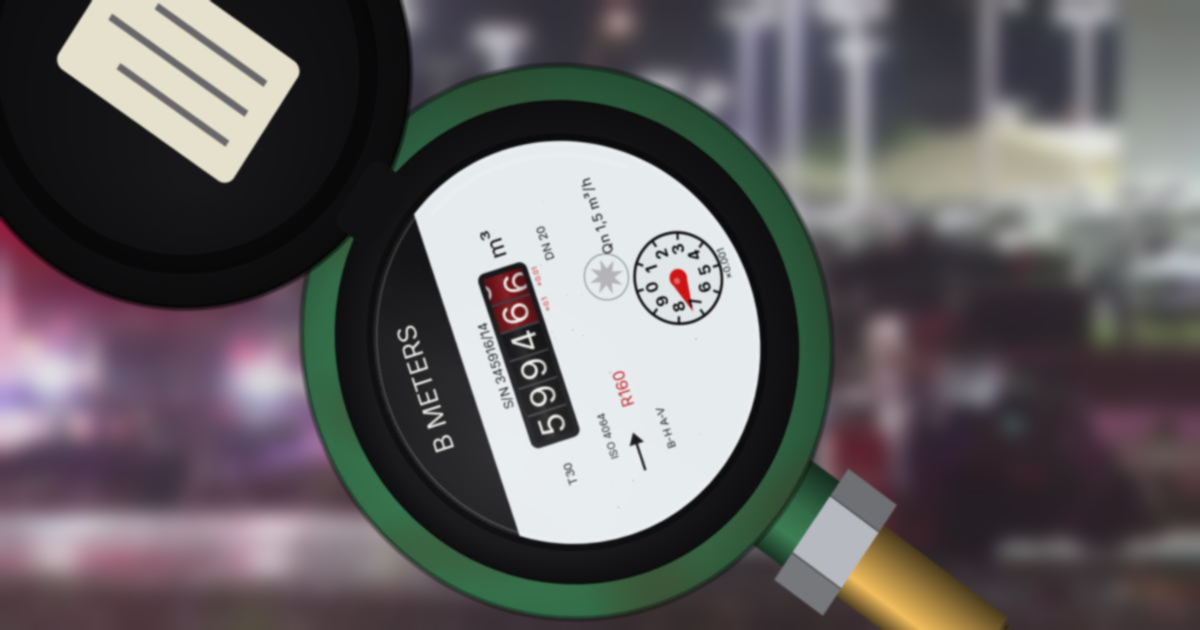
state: 5994.657m³
